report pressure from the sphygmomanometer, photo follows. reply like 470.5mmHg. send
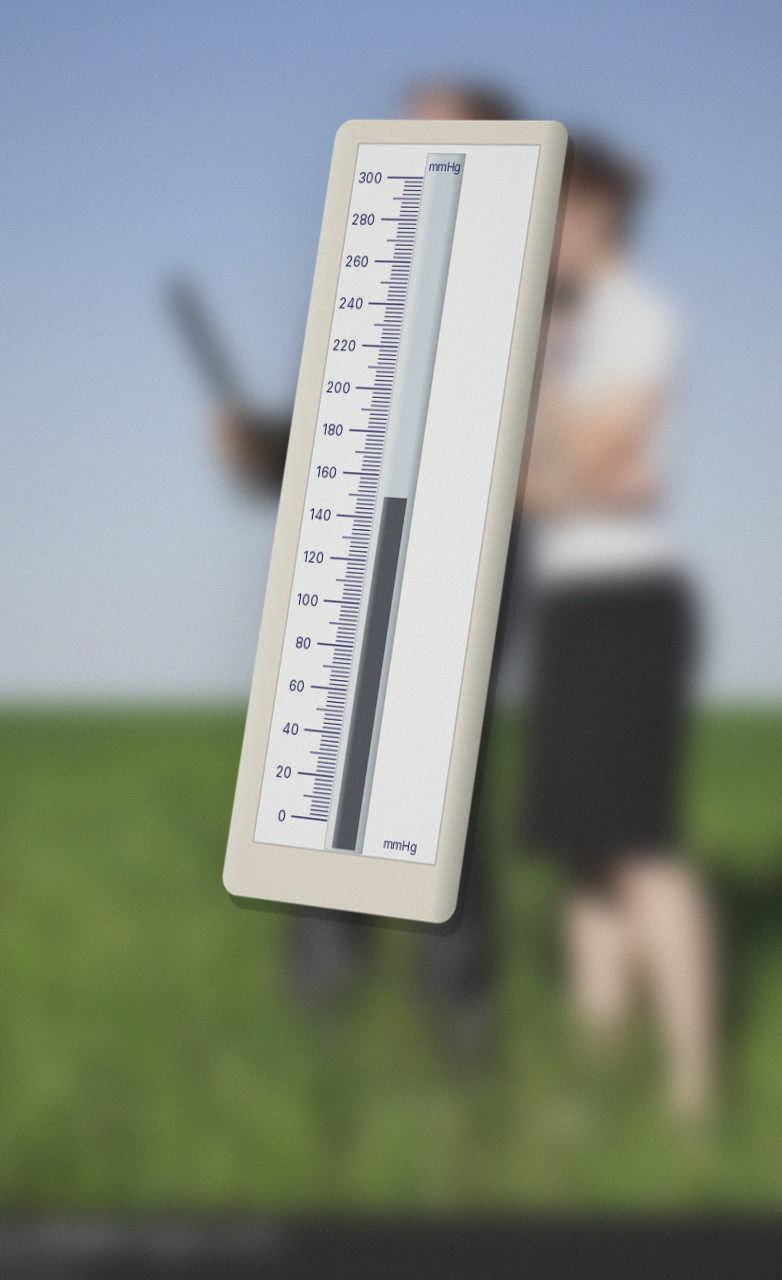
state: 150mmHg
